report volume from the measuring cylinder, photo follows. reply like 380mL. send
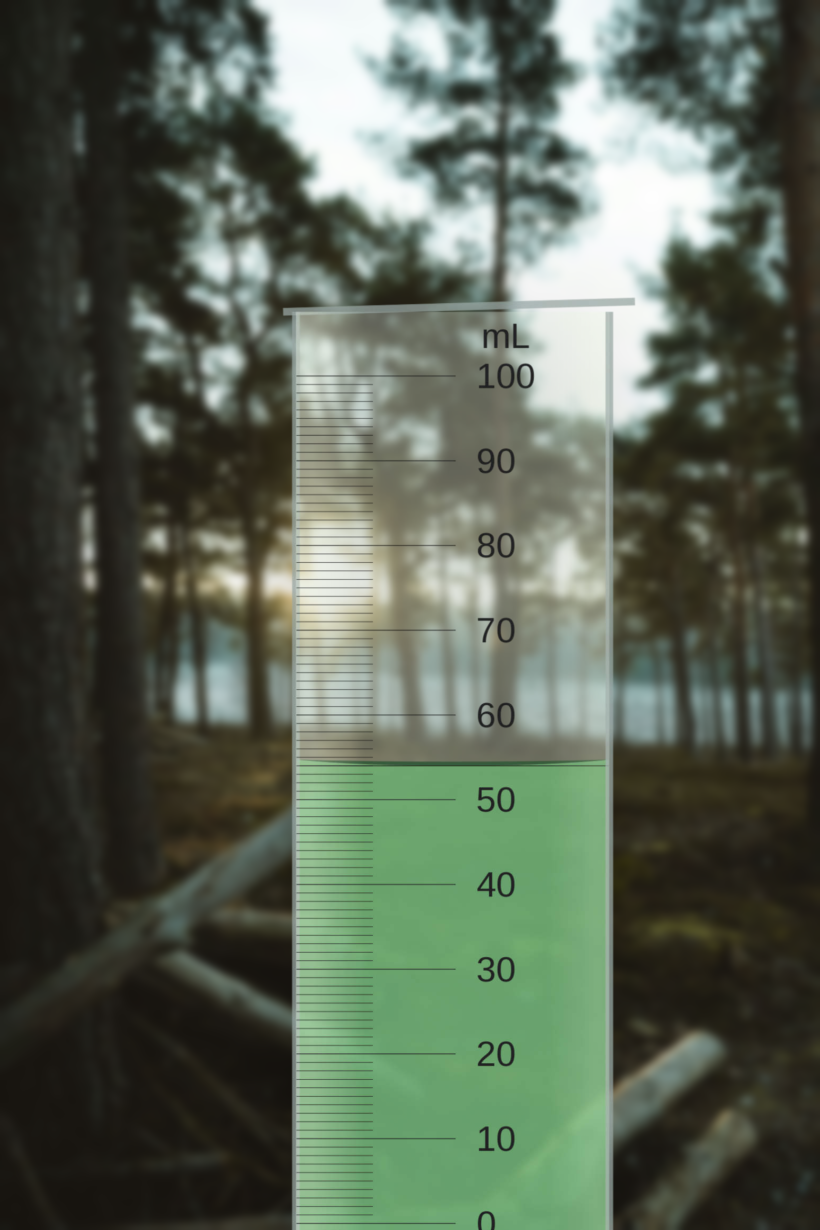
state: 54mL
